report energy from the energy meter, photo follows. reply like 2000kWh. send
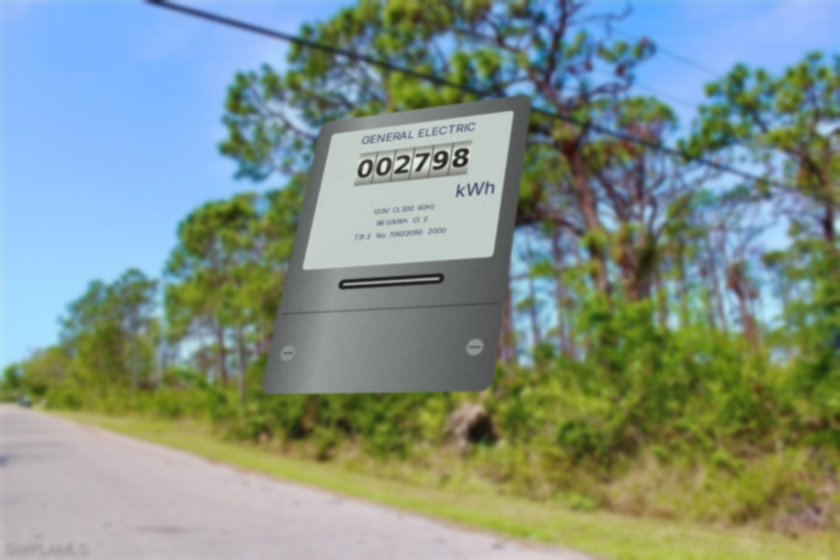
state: 2798kWh
